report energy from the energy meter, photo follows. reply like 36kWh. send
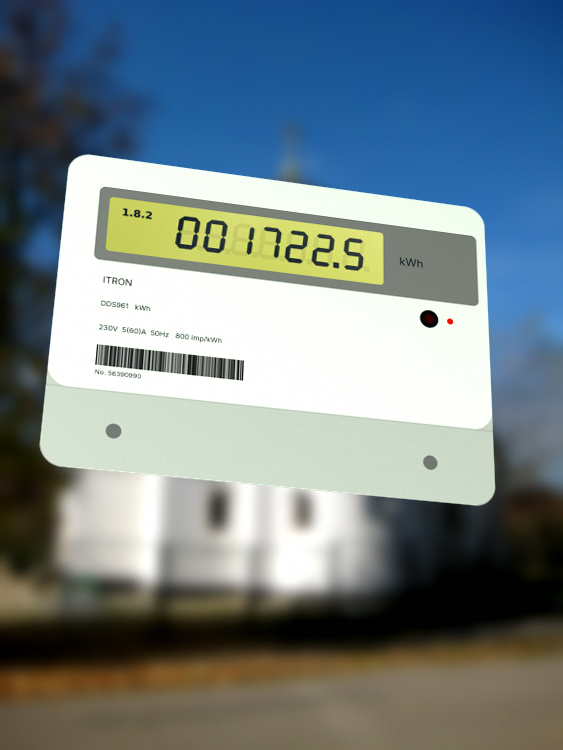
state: 1722.5kWh
